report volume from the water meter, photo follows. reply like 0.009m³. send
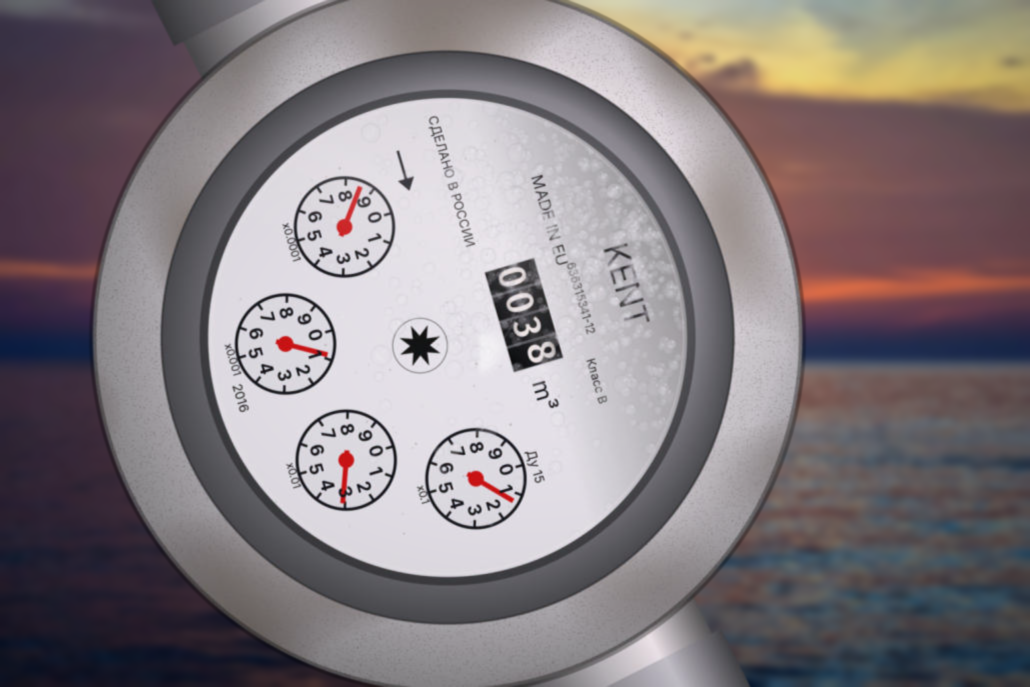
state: 38.1308m³
